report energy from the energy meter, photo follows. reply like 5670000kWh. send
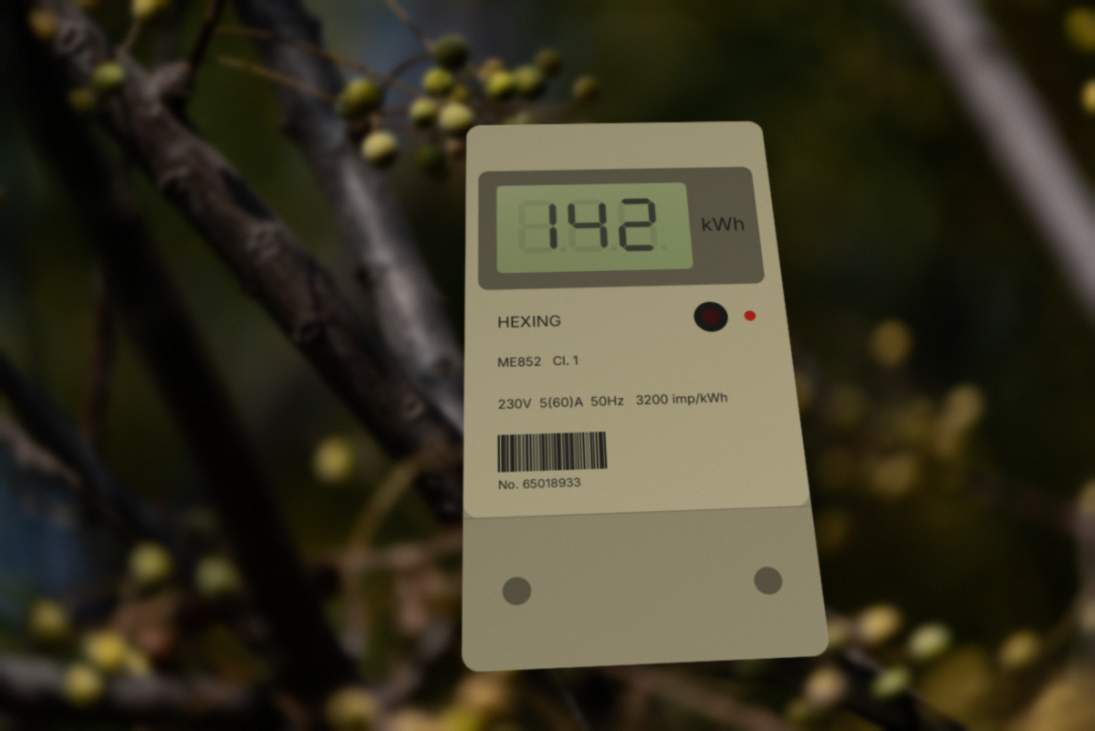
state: 142kWh
